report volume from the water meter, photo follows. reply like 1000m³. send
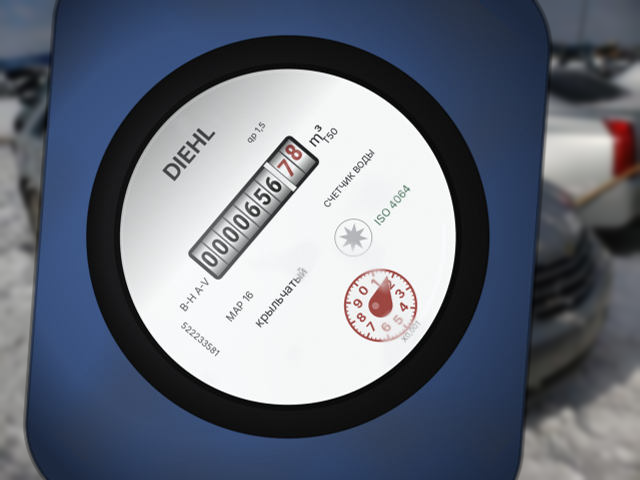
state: 656.781m³
